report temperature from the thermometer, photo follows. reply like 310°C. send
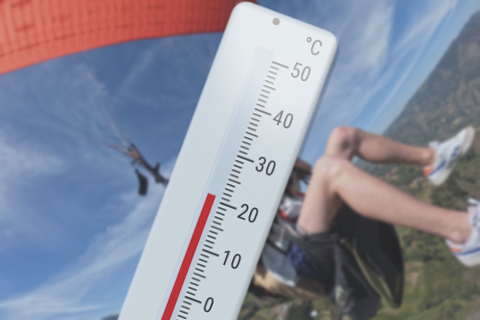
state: 21°C
